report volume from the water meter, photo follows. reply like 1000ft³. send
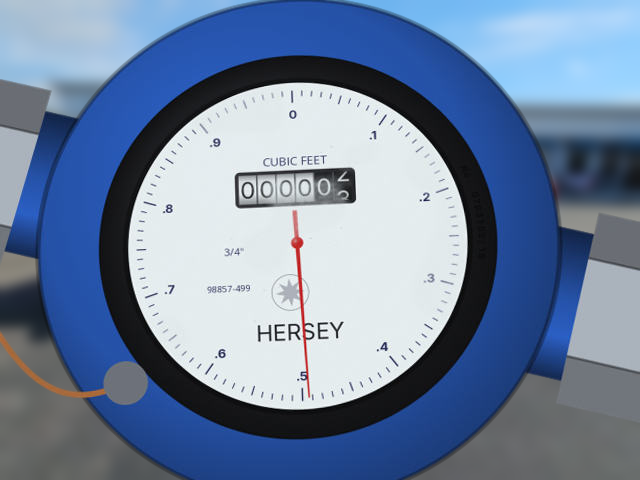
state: 2.49ft³
